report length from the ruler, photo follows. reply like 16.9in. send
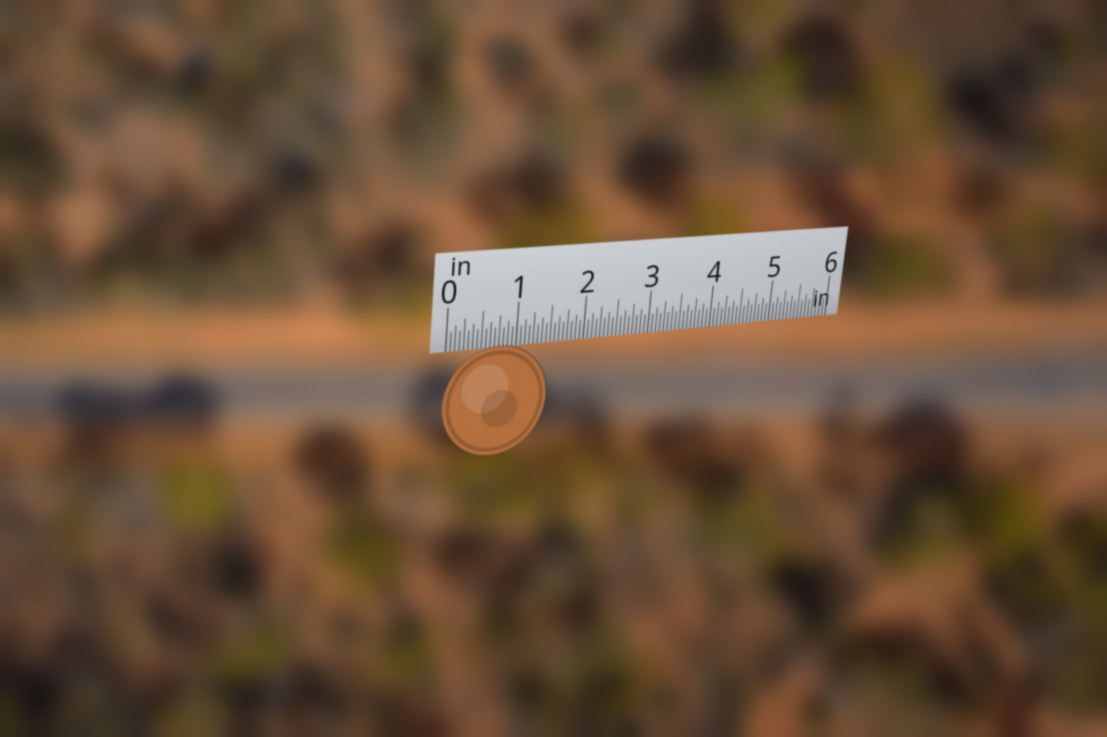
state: 1.5in
